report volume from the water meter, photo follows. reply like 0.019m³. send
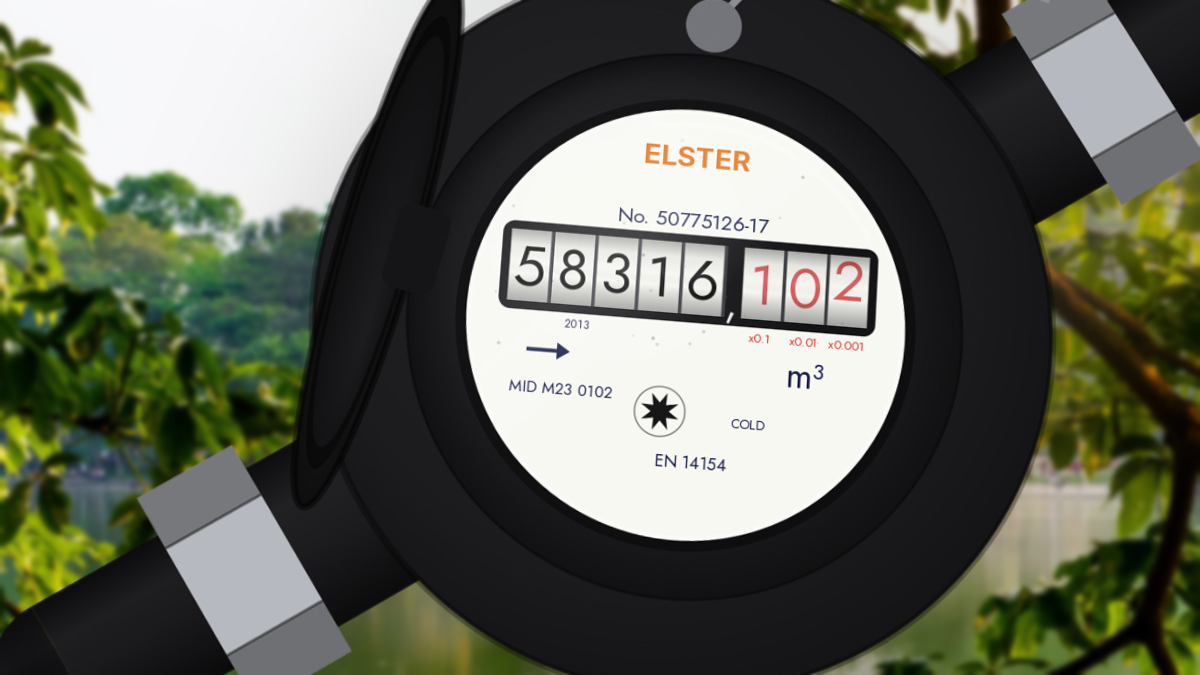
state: 58316.102m³
